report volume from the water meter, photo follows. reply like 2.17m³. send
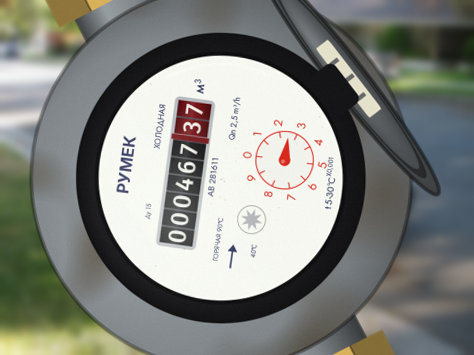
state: 467.372m³
